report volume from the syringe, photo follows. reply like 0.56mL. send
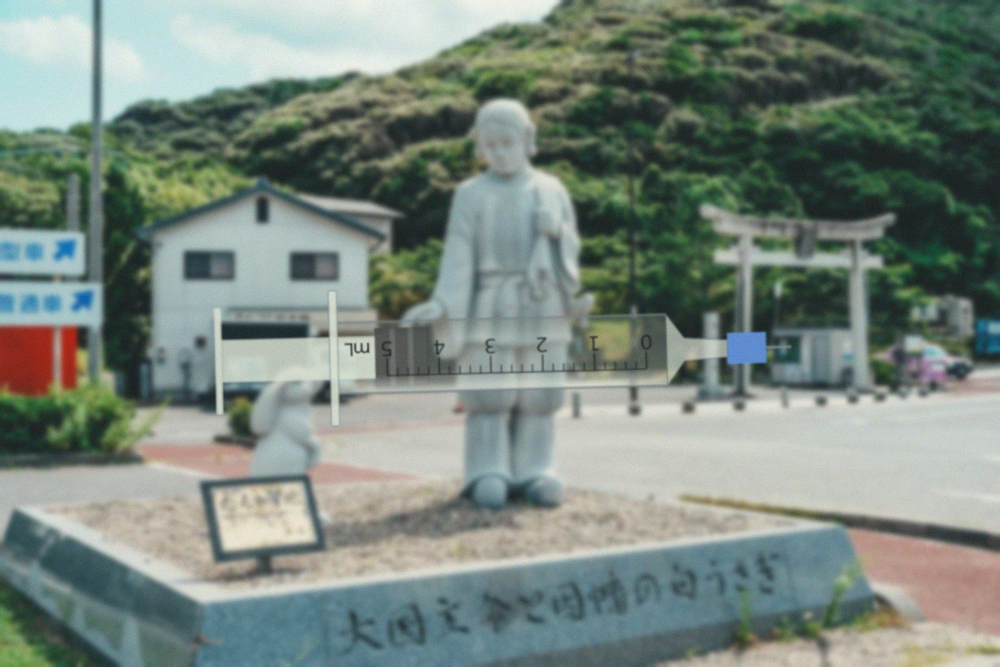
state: 4.2mL
